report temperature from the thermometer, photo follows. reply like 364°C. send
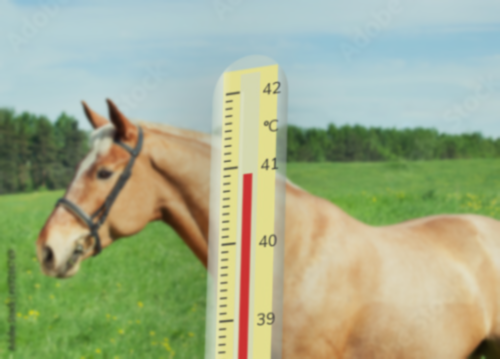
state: 40.9°C
